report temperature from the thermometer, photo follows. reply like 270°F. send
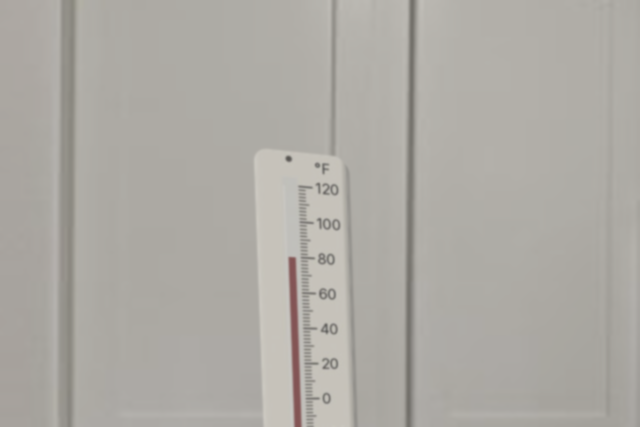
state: 80°F
